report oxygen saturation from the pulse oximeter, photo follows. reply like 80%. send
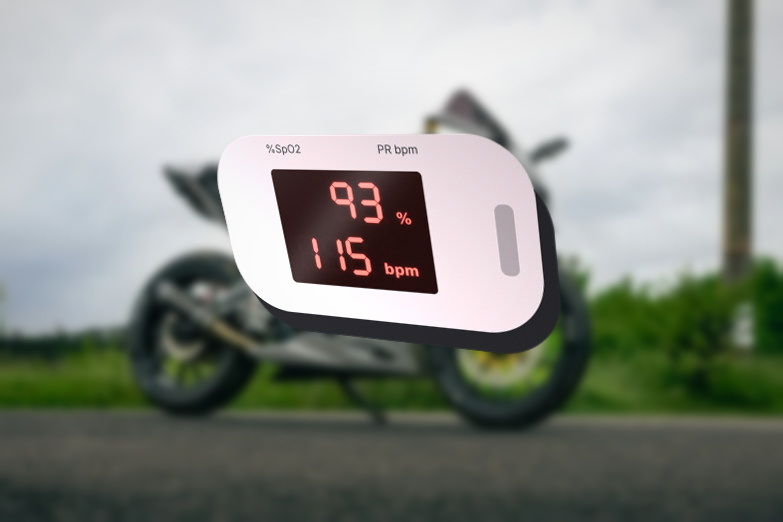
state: 93%
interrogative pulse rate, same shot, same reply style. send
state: 115bpm
